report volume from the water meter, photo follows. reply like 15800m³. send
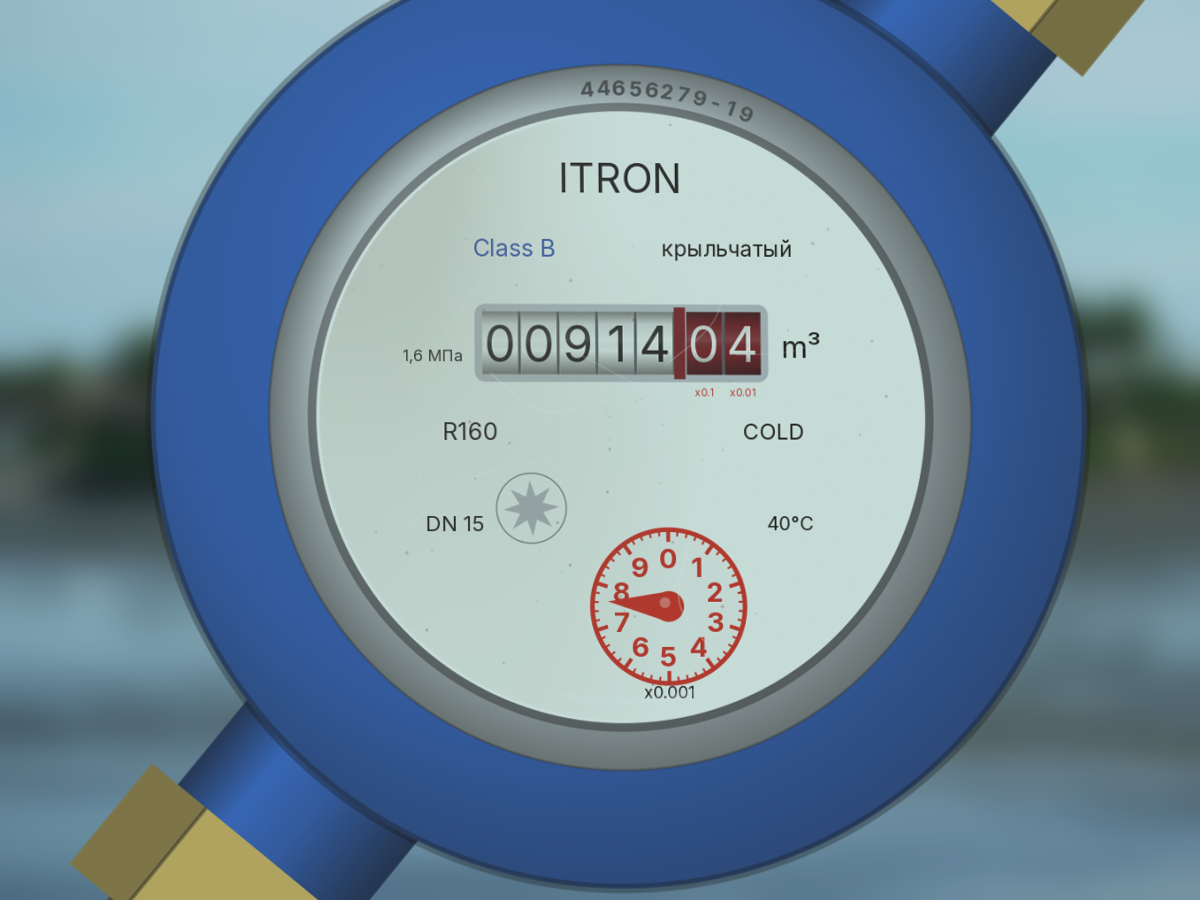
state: 914.047m³
